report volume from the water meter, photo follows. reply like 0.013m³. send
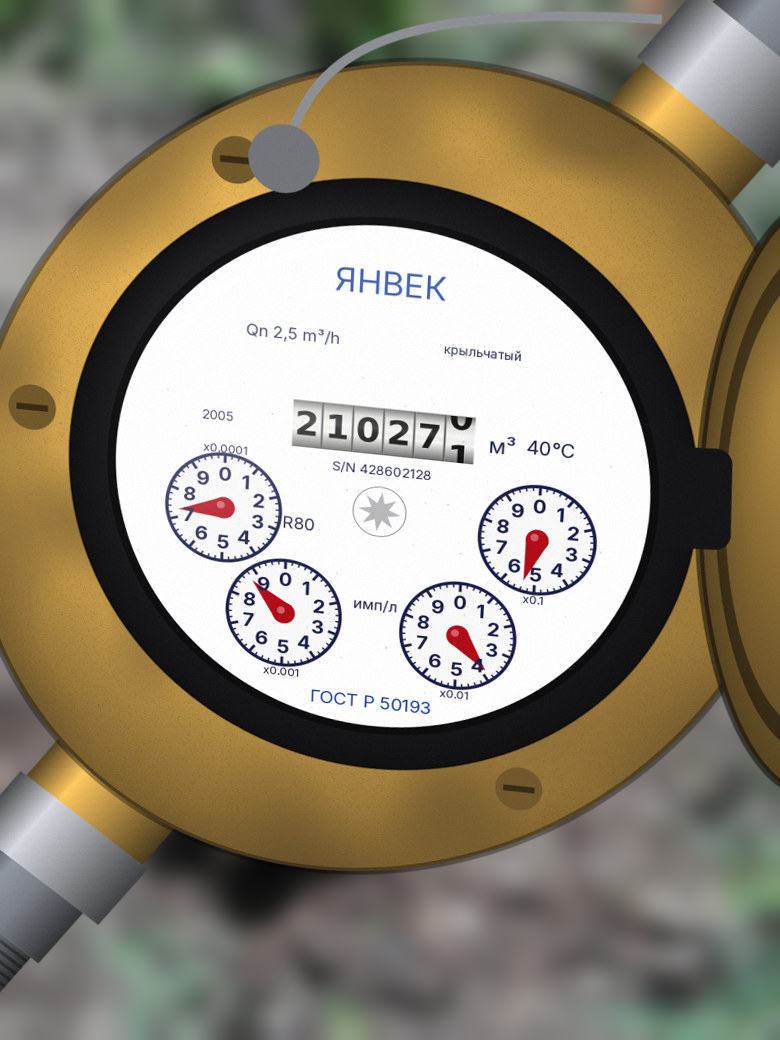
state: 210270.5387m³
